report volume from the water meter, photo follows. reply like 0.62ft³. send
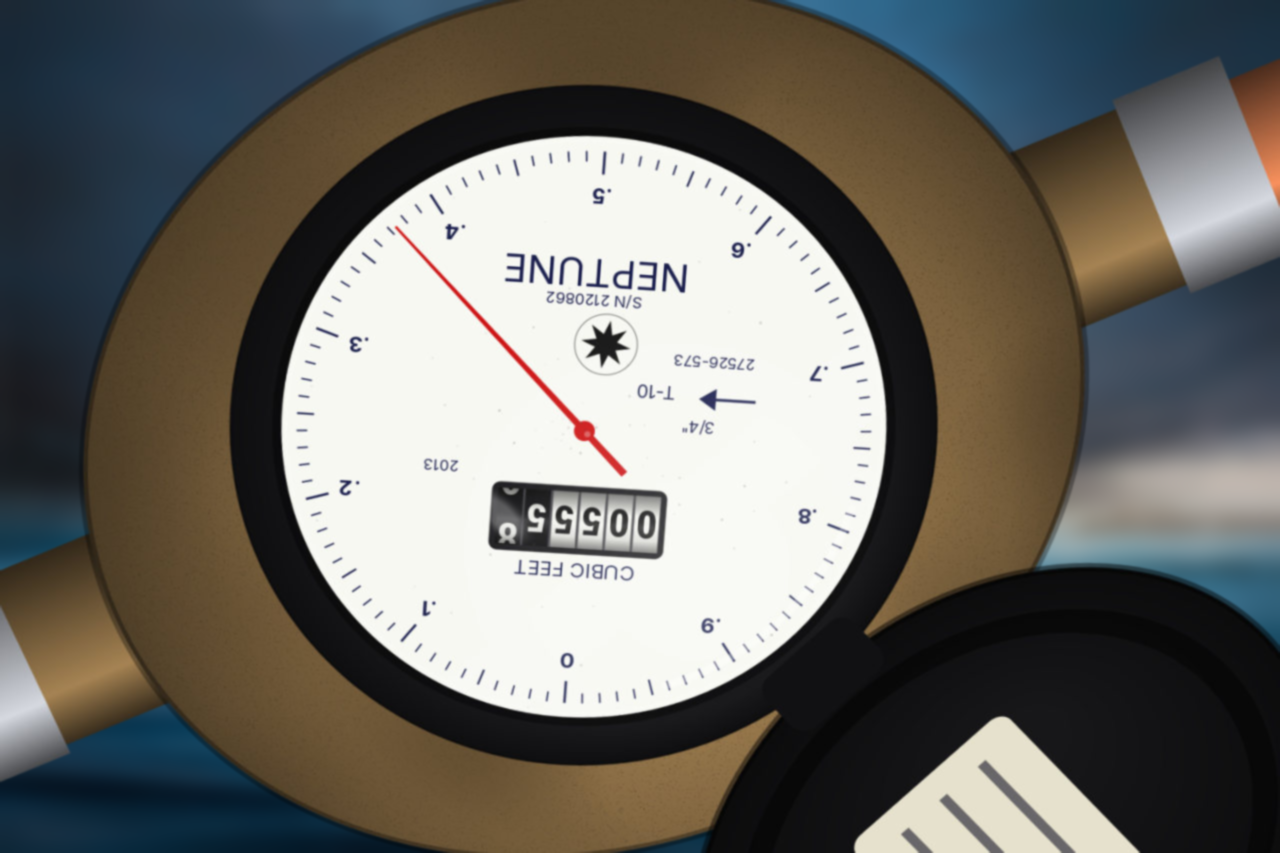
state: 5558.37ft³
